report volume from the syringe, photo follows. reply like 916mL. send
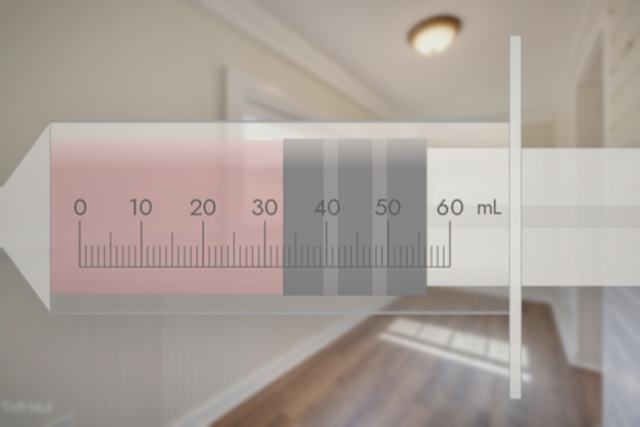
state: 33mL
